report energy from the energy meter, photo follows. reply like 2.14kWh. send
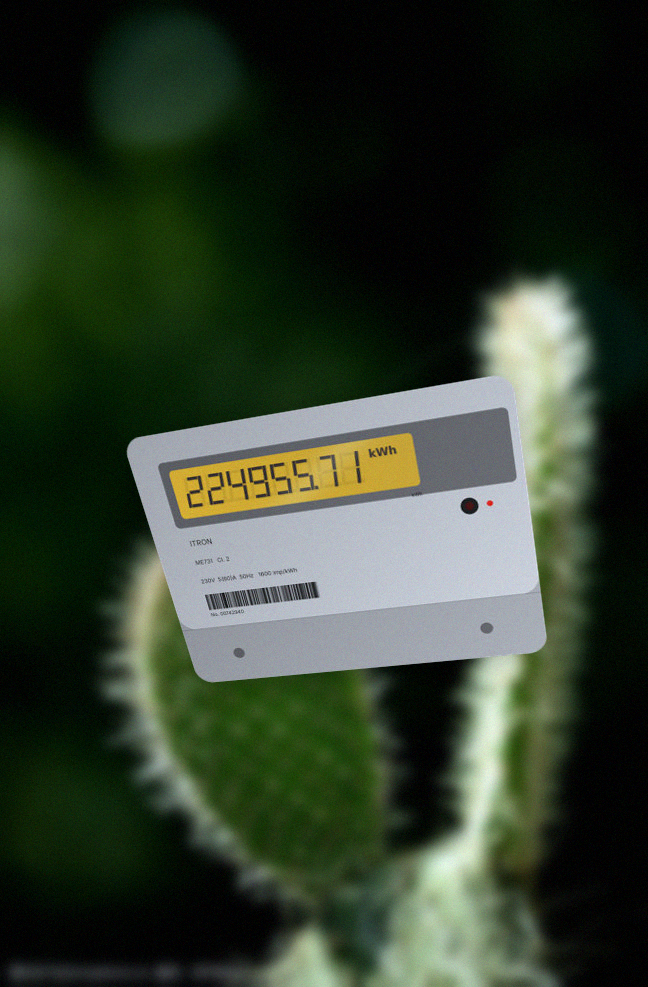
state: 224955.71kWh
